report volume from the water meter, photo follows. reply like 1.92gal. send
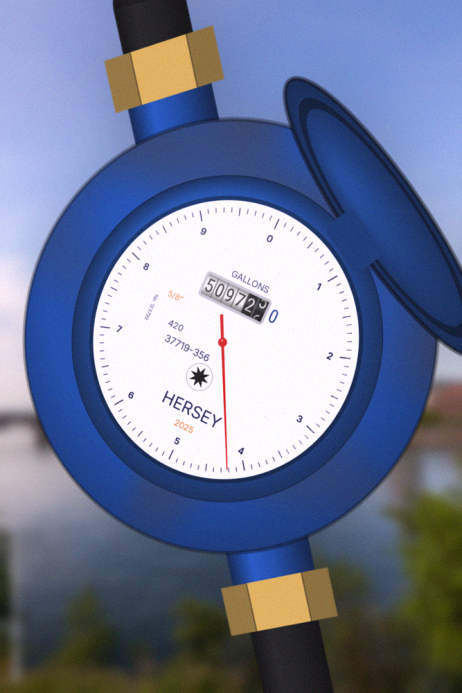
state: 5097254.2gal
